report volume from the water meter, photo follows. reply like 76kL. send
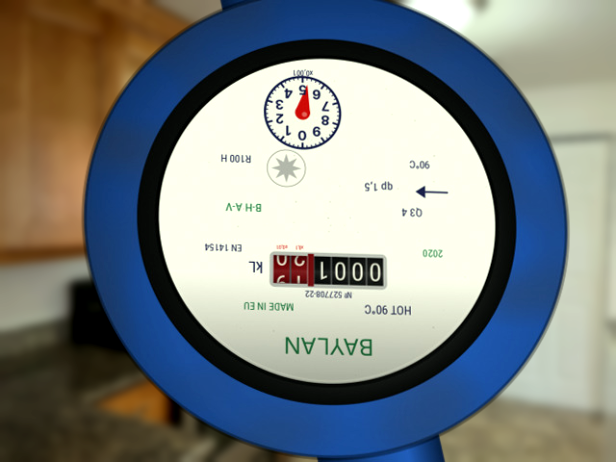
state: 1.195kL
